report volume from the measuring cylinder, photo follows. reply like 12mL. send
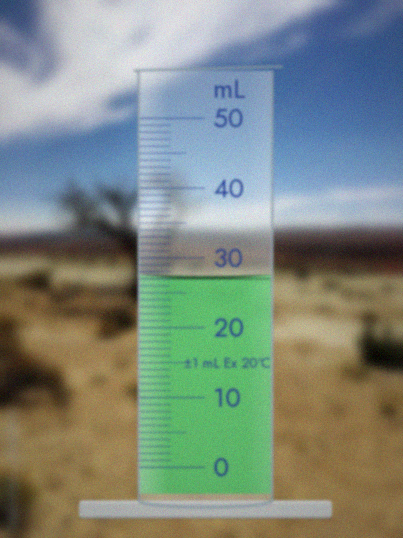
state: 27mL
